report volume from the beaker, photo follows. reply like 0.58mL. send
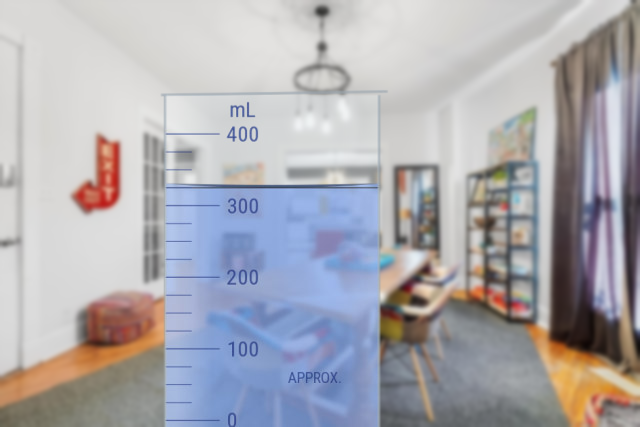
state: 325mL
